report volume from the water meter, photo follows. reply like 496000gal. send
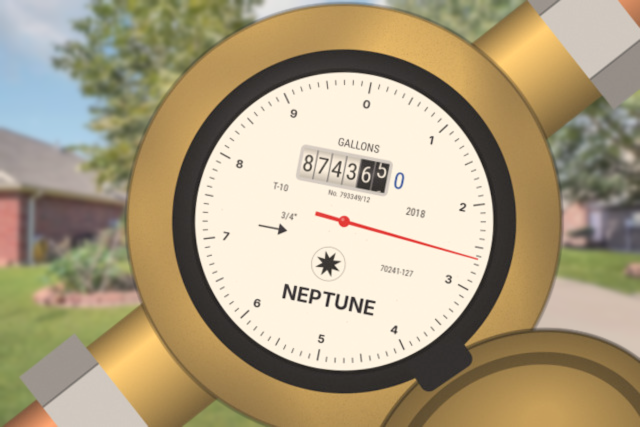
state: 8743652.6gal
